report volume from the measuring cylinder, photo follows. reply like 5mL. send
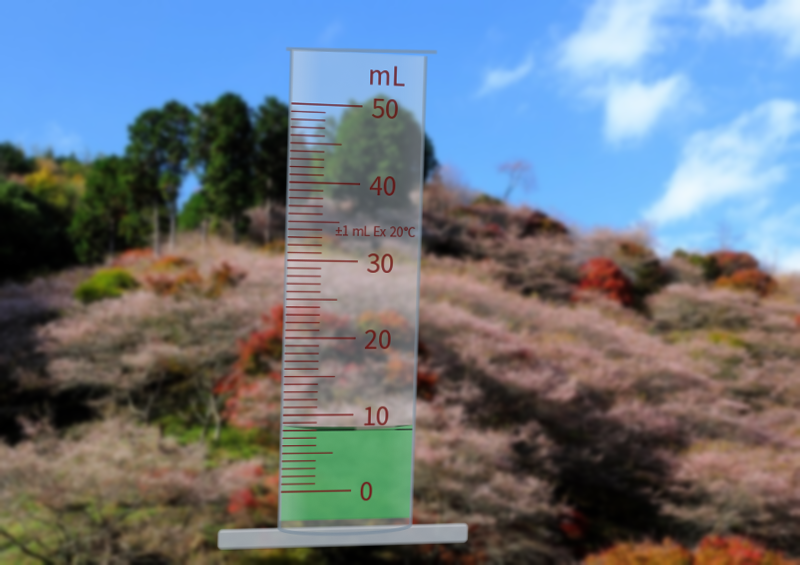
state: 8mL
